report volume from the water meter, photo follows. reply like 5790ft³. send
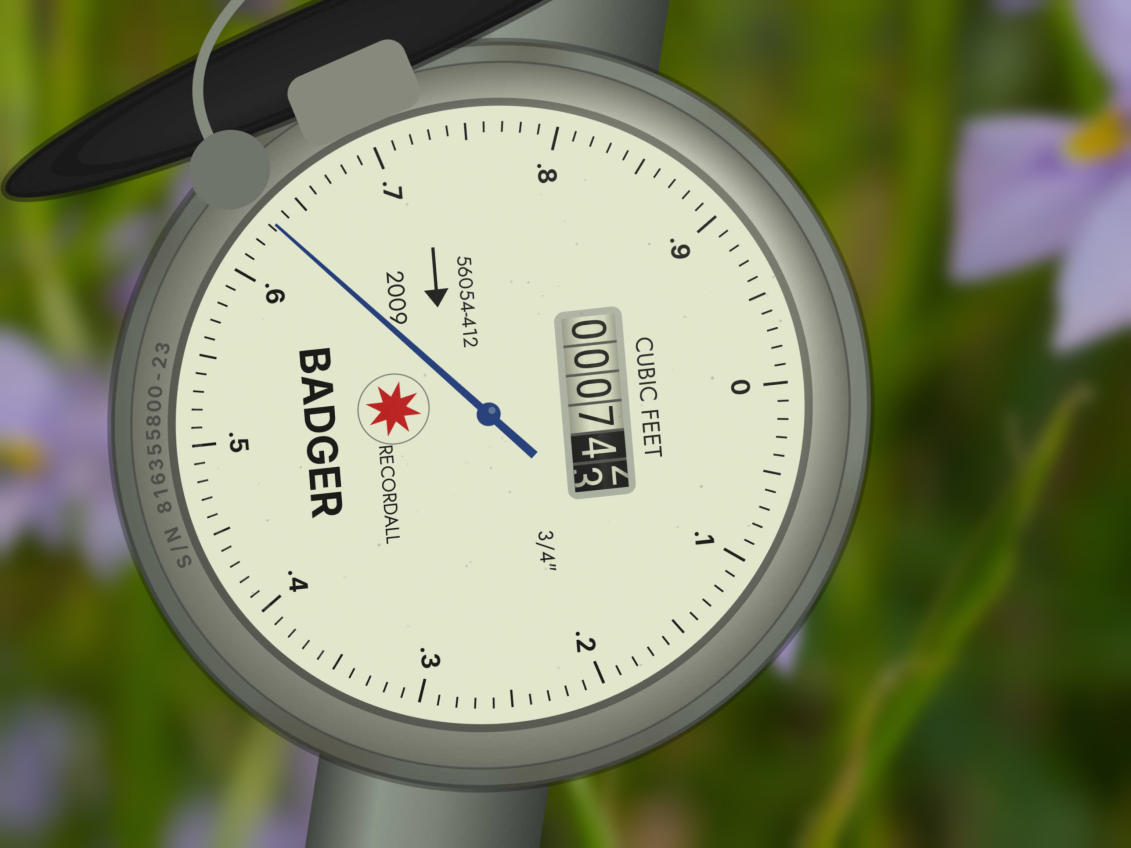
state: 742.63ft³
